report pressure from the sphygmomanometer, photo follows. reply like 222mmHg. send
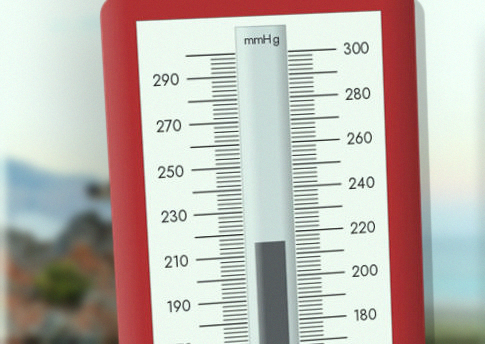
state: 216mmHg
